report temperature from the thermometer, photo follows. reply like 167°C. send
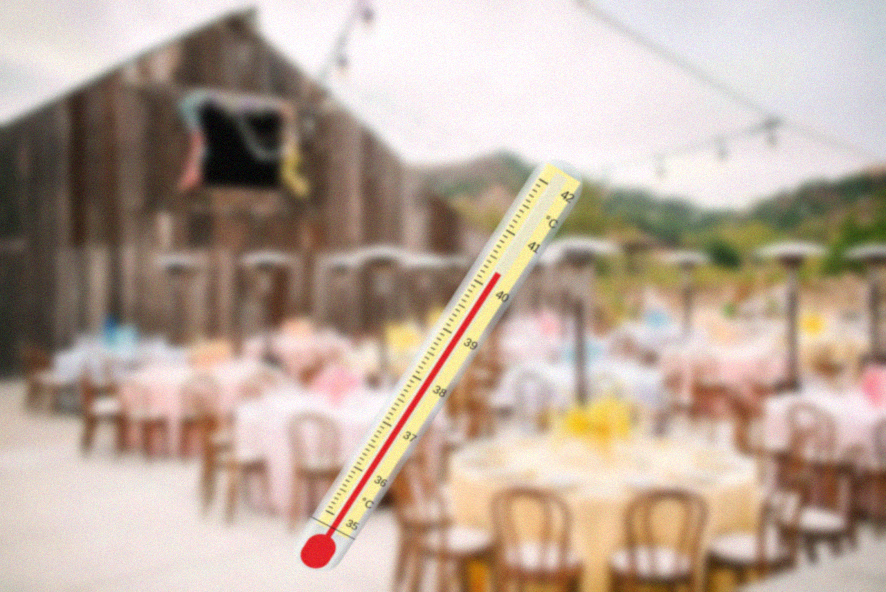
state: 40.3°C
